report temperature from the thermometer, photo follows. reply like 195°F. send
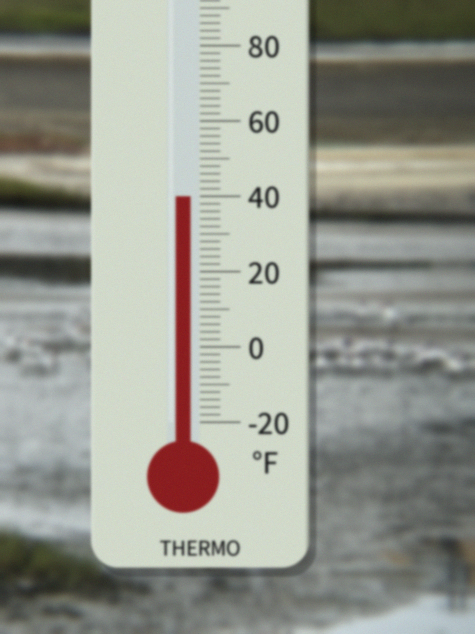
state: 40°F
